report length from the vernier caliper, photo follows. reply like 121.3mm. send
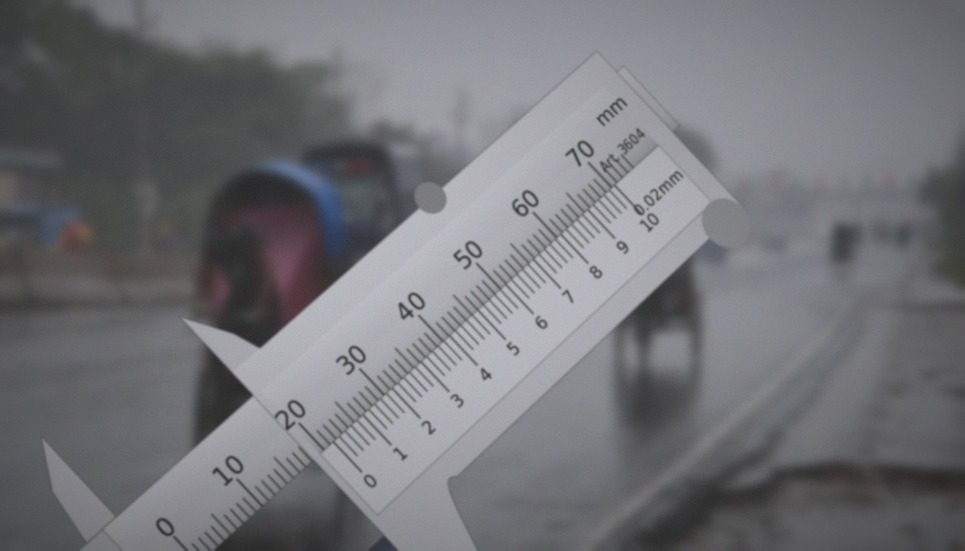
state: 21.5mm
